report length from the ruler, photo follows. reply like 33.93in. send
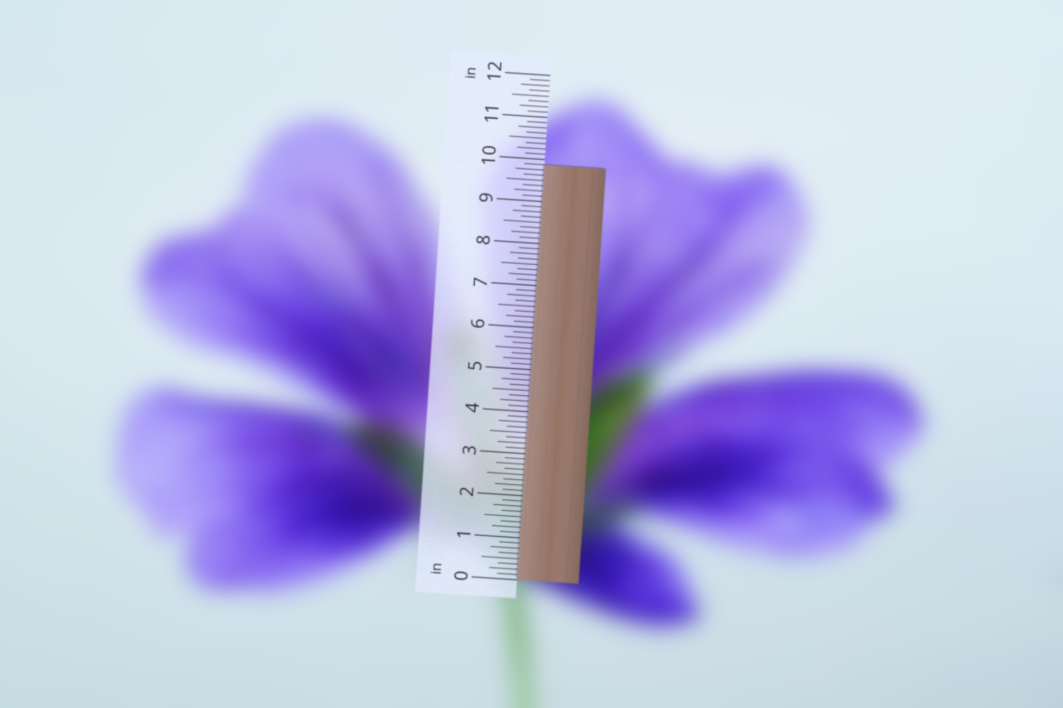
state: 9.875in
